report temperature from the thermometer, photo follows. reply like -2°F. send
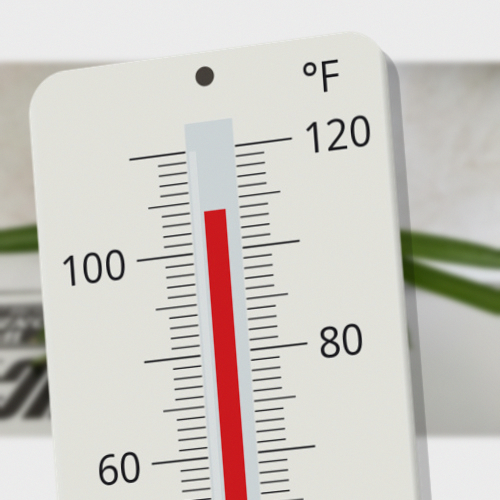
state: 108°F
